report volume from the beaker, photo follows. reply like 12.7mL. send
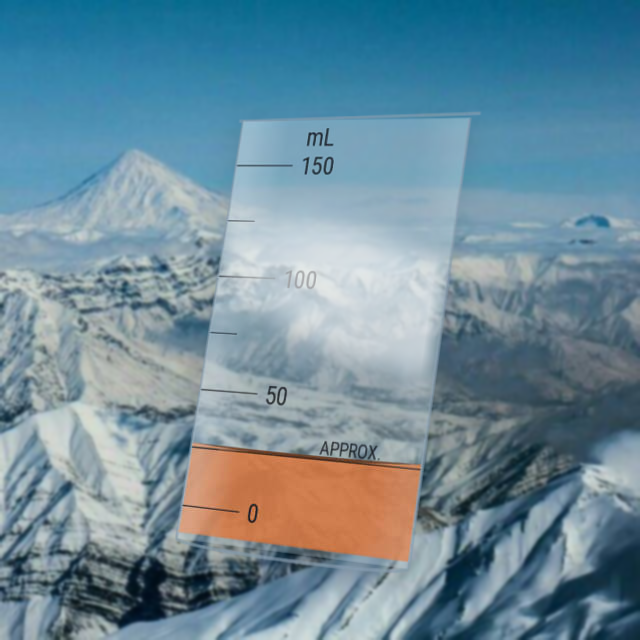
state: 25mL
